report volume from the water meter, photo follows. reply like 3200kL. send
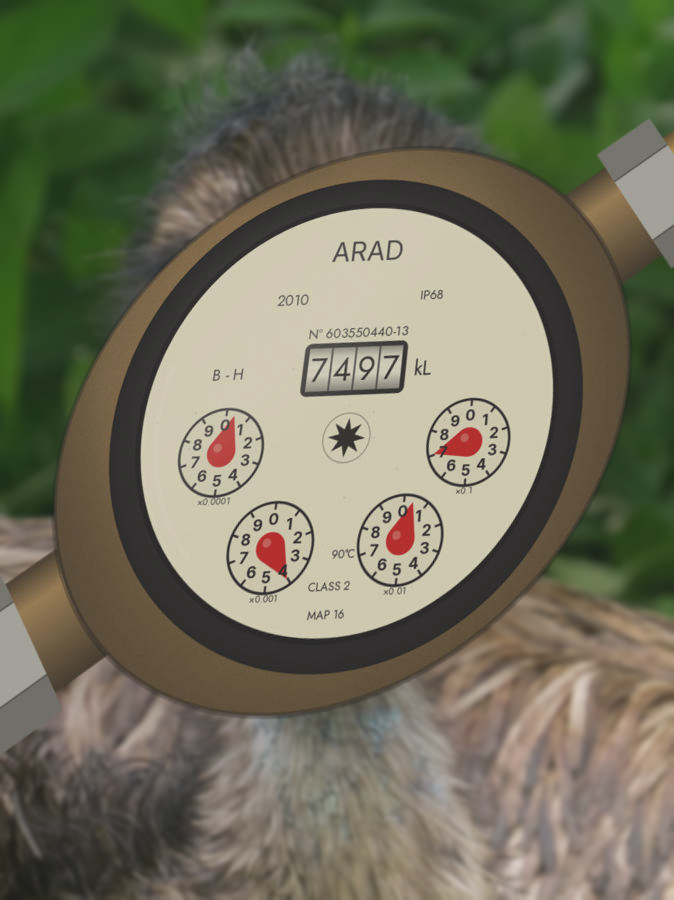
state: 7497.7040kL
